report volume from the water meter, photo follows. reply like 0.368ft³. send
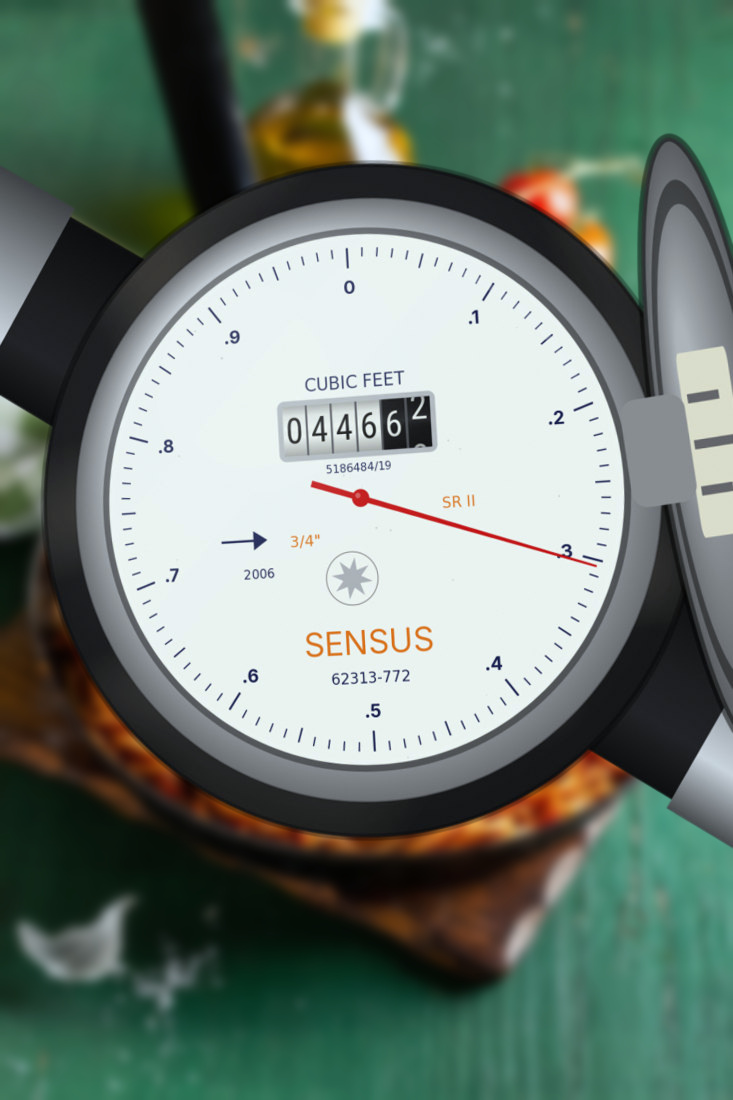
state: 44662.30ft³
